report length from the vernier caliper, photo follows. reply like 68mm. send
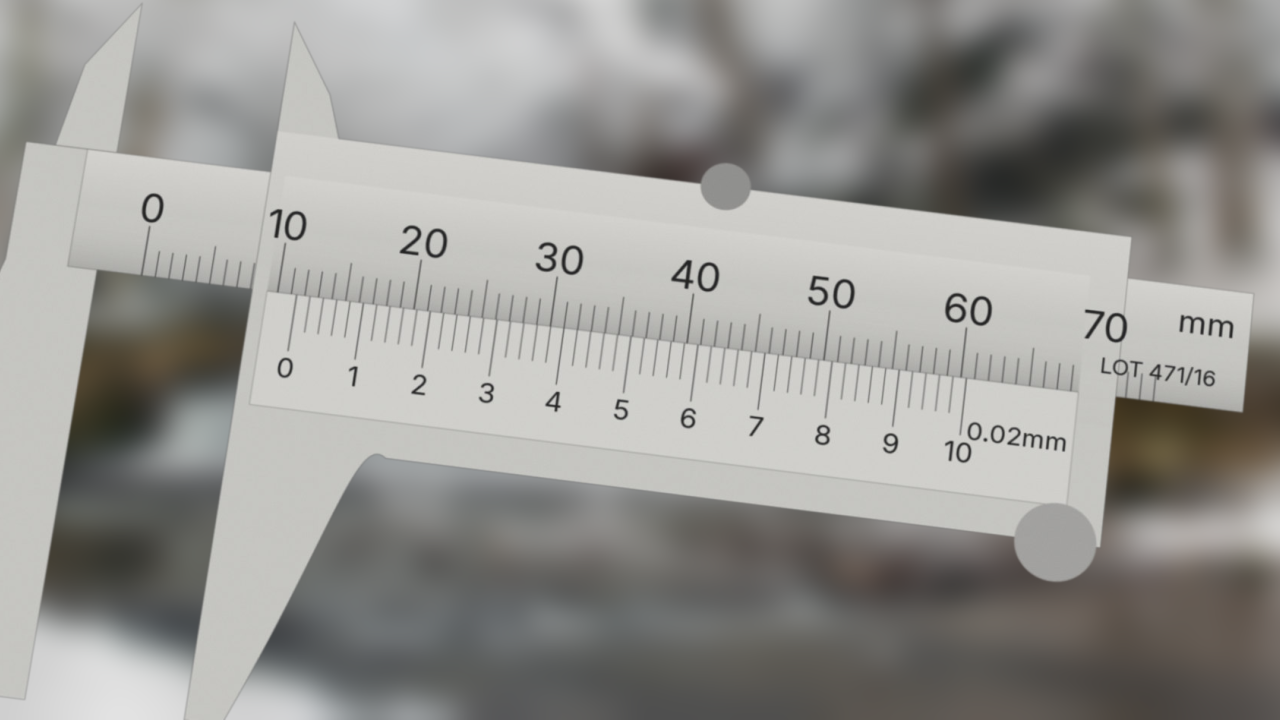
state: 11.4mm
